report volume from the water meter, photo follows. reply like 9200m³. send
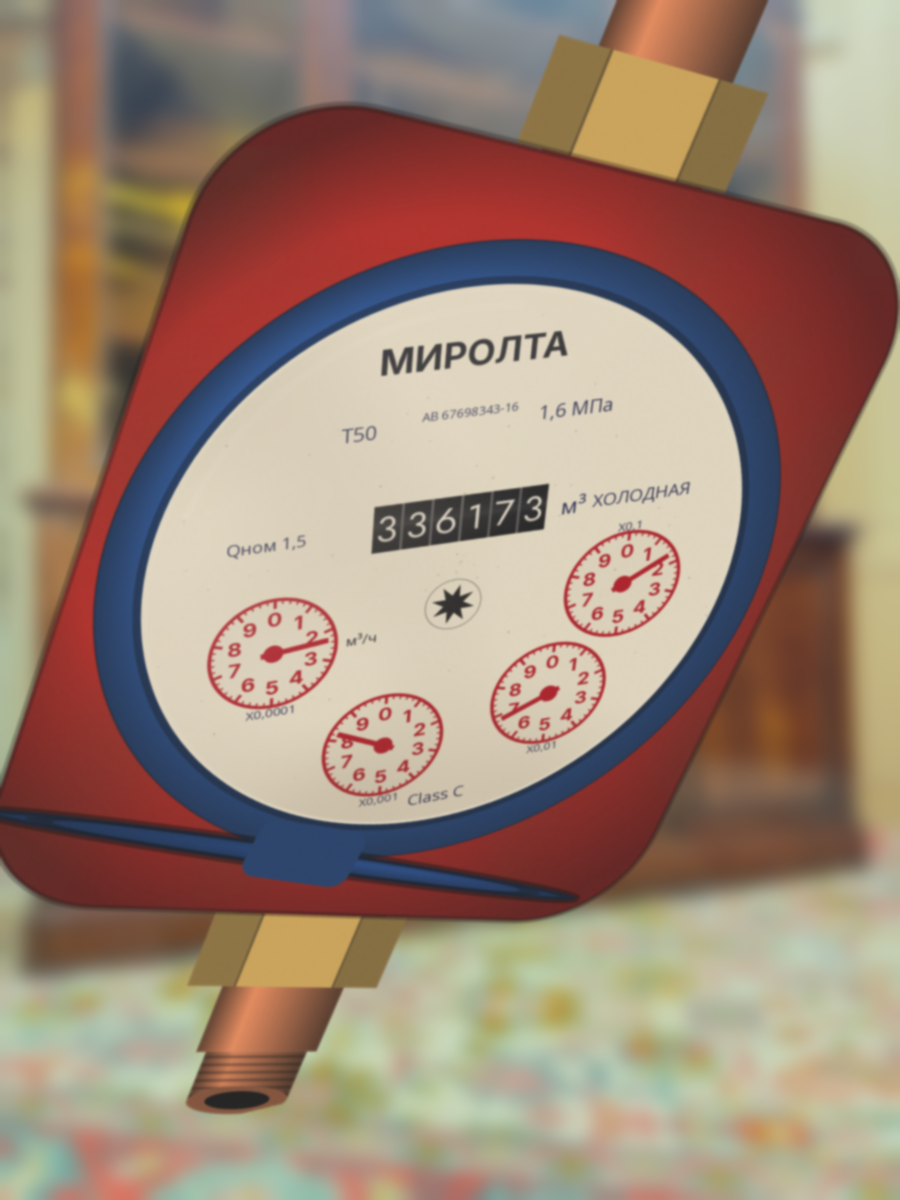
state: 336173.1682m³
